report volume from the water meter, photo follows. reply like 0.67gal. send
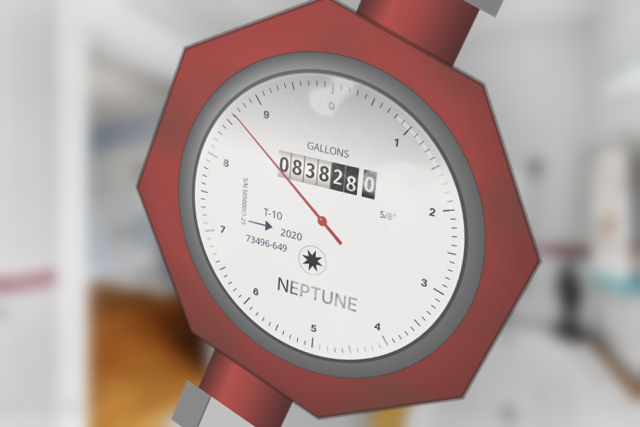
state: 838278.6gal
